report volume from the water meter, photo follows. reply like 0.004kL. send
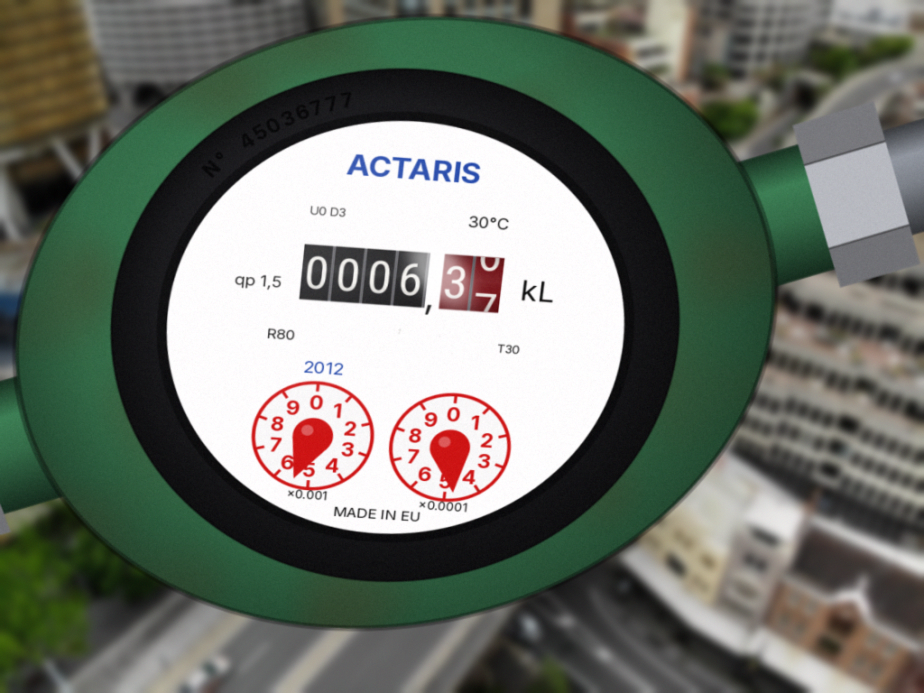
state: 6.3654kL
